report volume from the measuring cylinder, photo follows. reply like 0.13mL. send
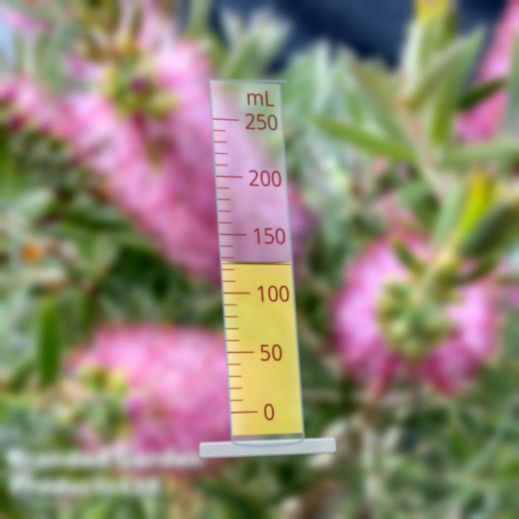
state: 125mL
